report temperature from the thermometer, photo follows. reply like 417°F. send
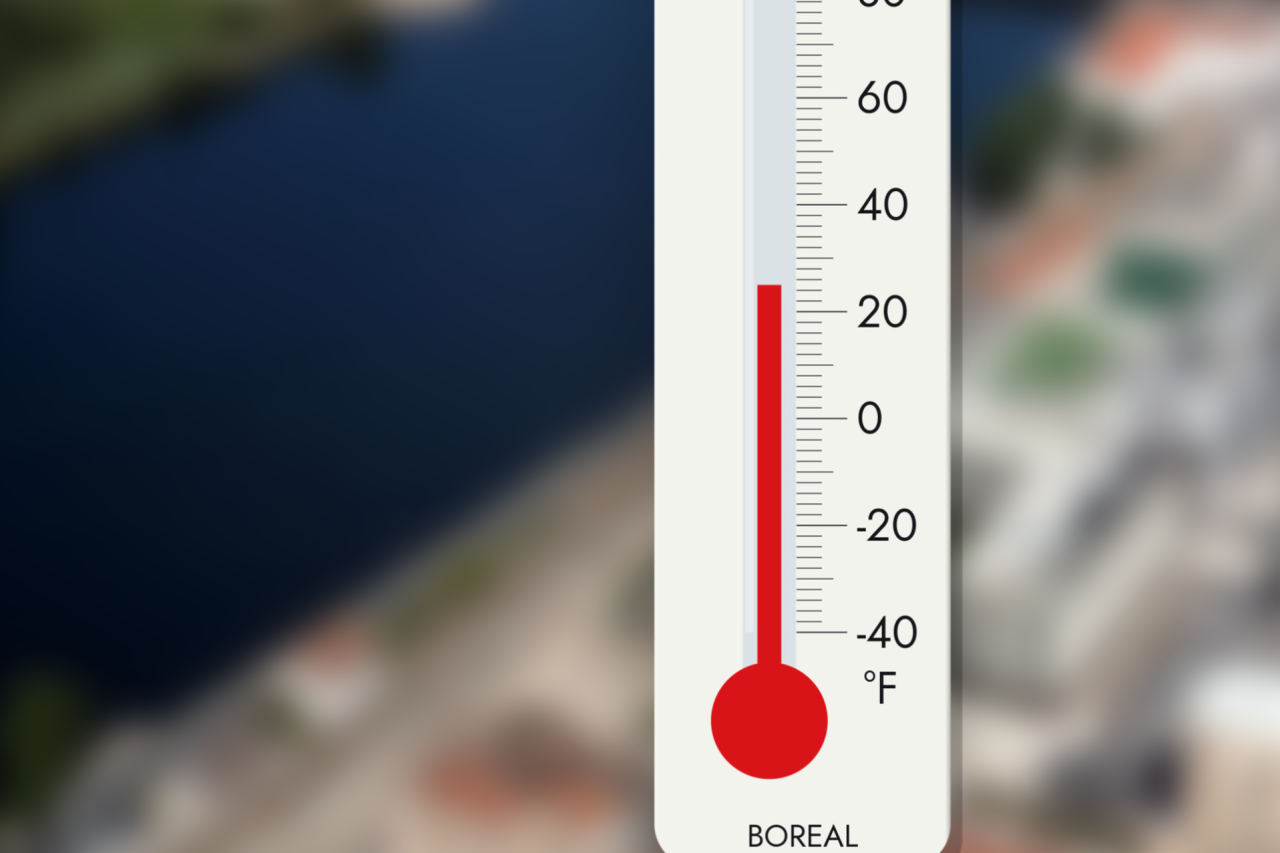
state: 25°F
